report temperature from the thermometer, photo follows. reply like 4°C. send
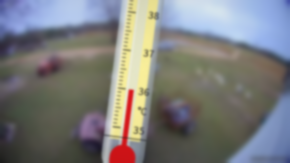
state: 36°C
